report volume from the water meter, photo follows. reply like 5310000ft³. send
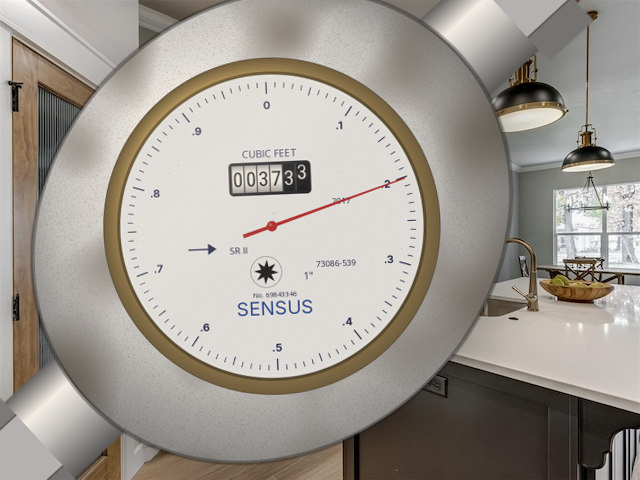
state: 3733.20ft³
